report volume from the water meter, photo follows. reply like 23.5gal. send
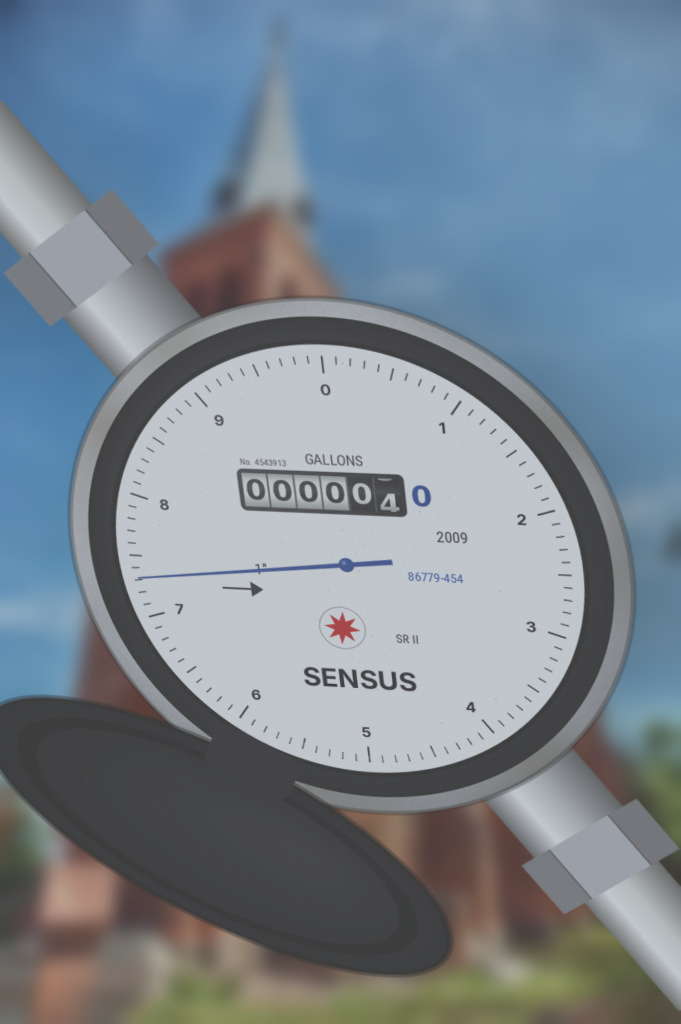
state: 37.3gal
